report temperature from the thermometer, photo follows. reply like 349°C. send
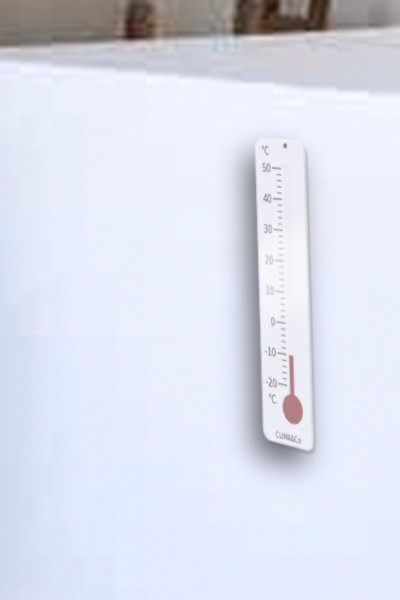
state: -10°C
